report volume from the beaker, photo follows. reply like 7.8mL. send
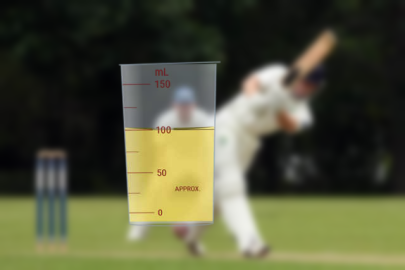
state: 100mL
